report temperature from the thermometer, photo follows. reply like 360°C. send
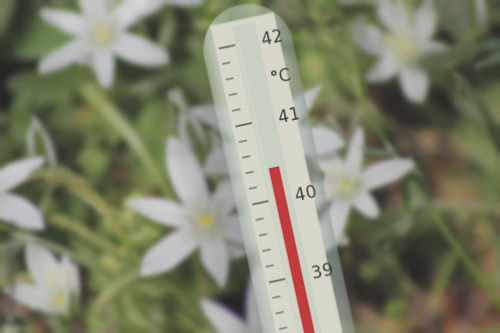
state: 40.4°C
